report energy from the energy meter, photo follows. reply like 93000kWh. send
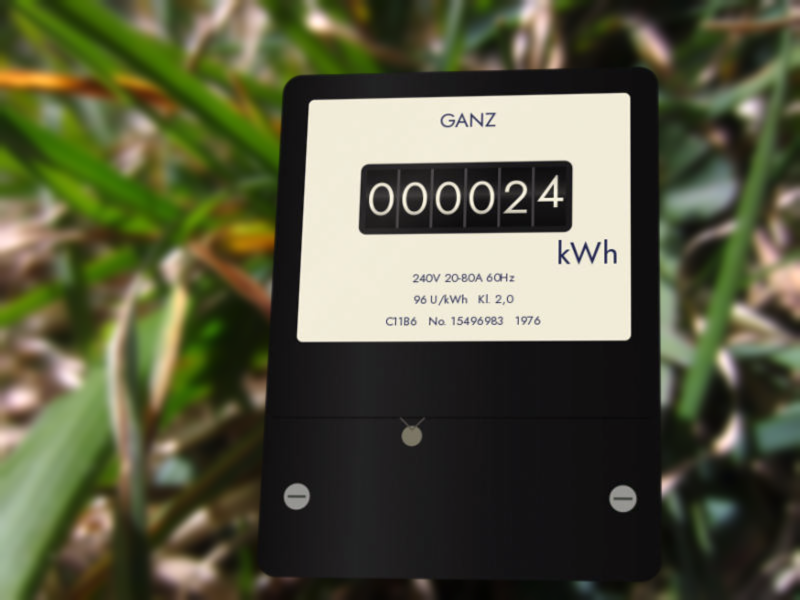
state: 24kWh
